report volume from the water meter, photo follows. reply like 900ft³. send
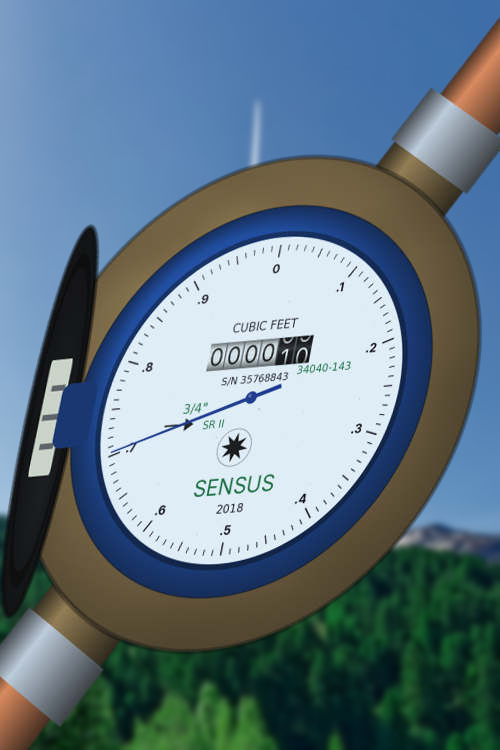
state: 9.70ft³
